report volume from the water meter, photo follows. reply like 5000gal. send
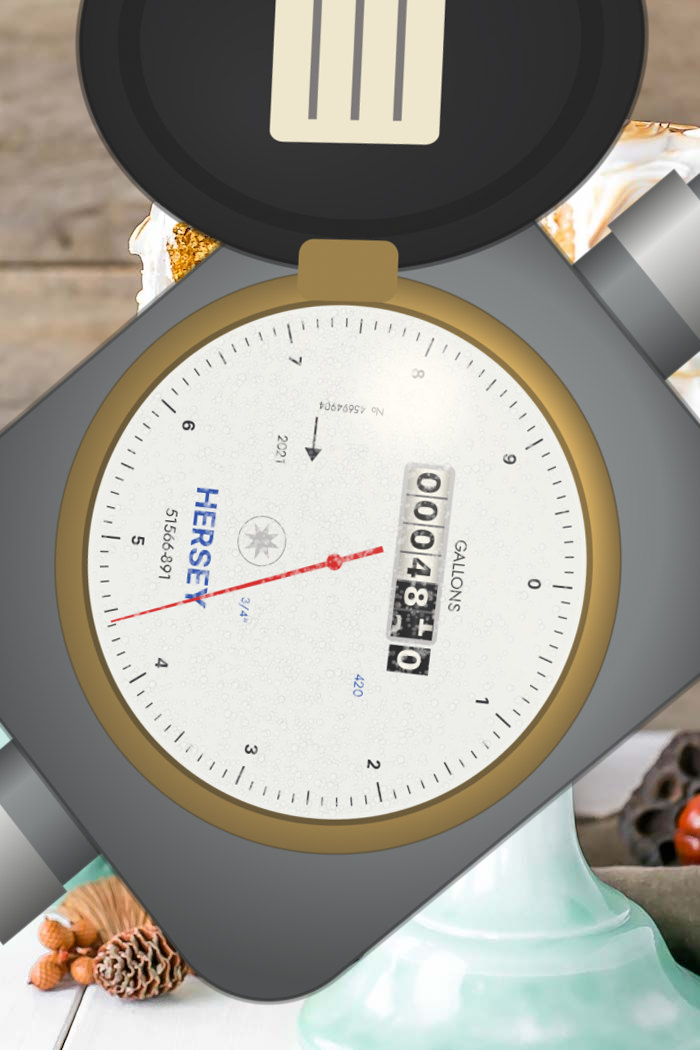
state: 4814.4gal
